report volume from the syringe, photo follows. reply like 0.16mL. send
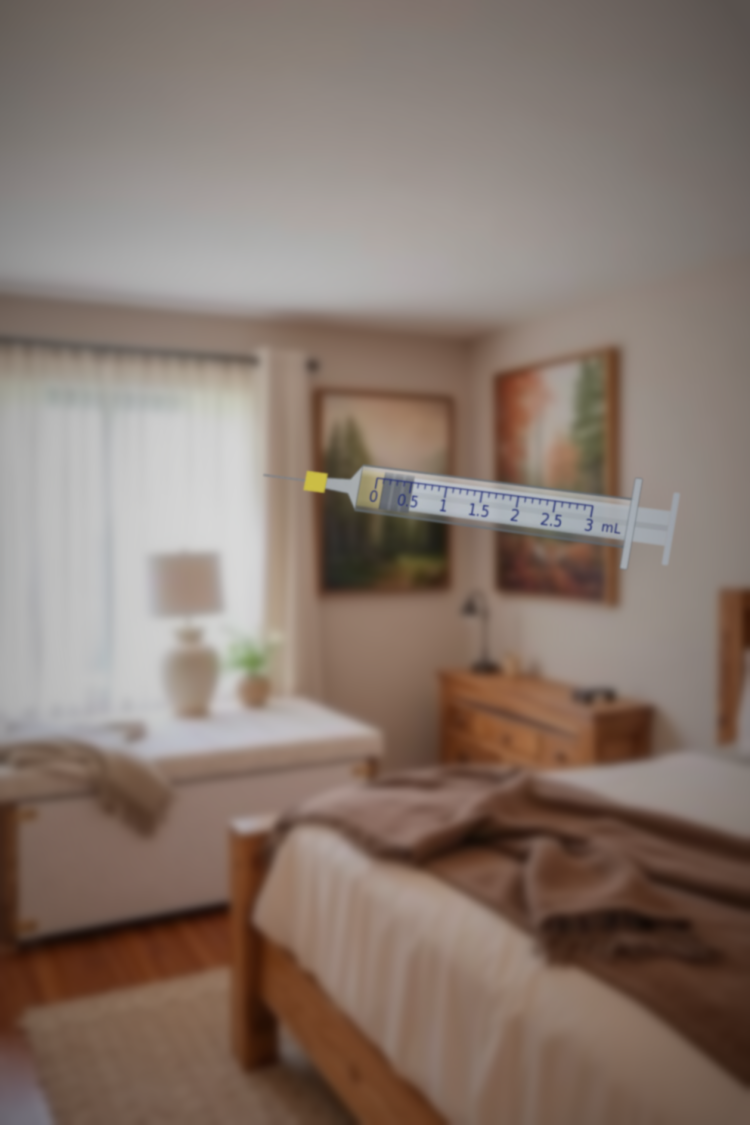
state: 0.1mL
